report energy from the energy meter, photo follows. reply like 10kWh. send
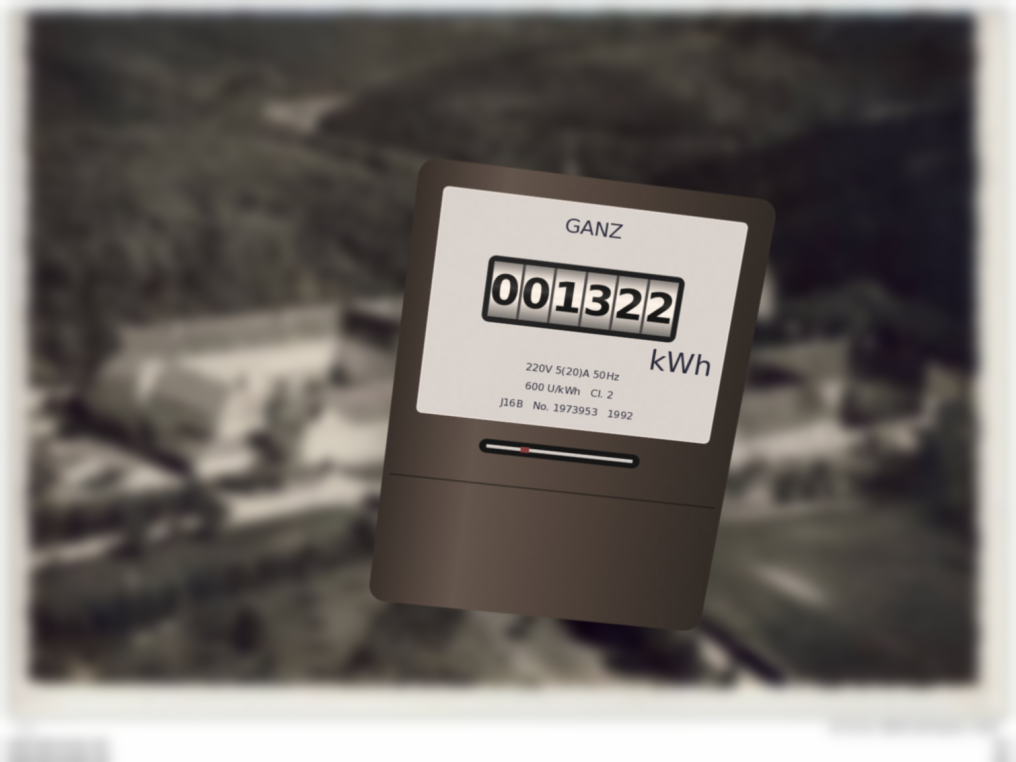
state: 1322kWh
